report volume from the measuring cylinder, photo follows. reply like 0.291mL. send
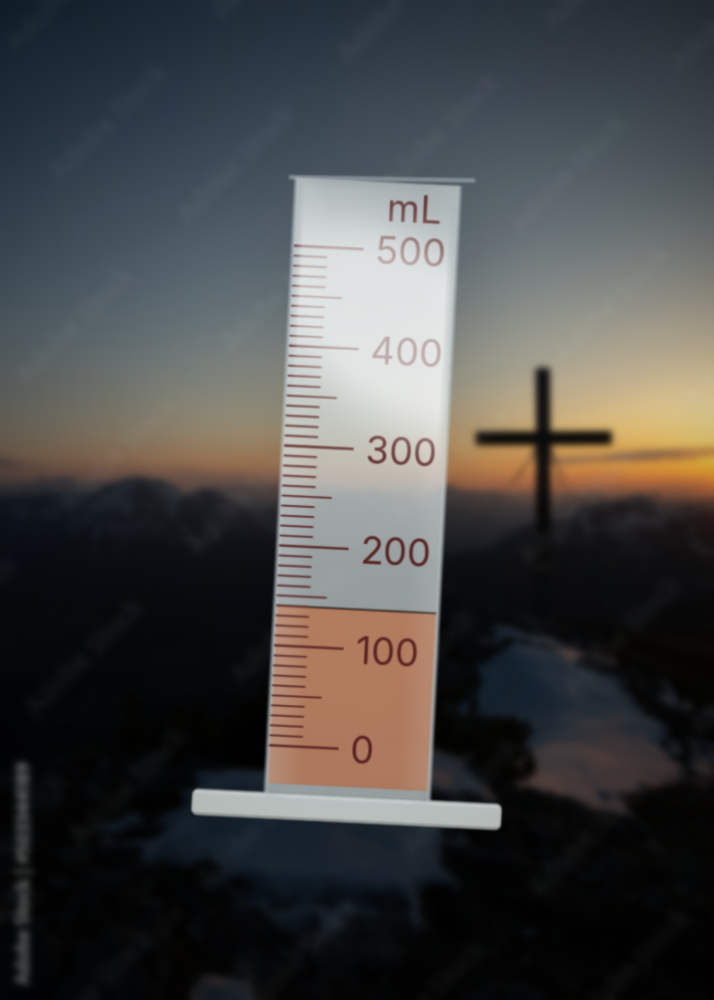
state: 140mL
